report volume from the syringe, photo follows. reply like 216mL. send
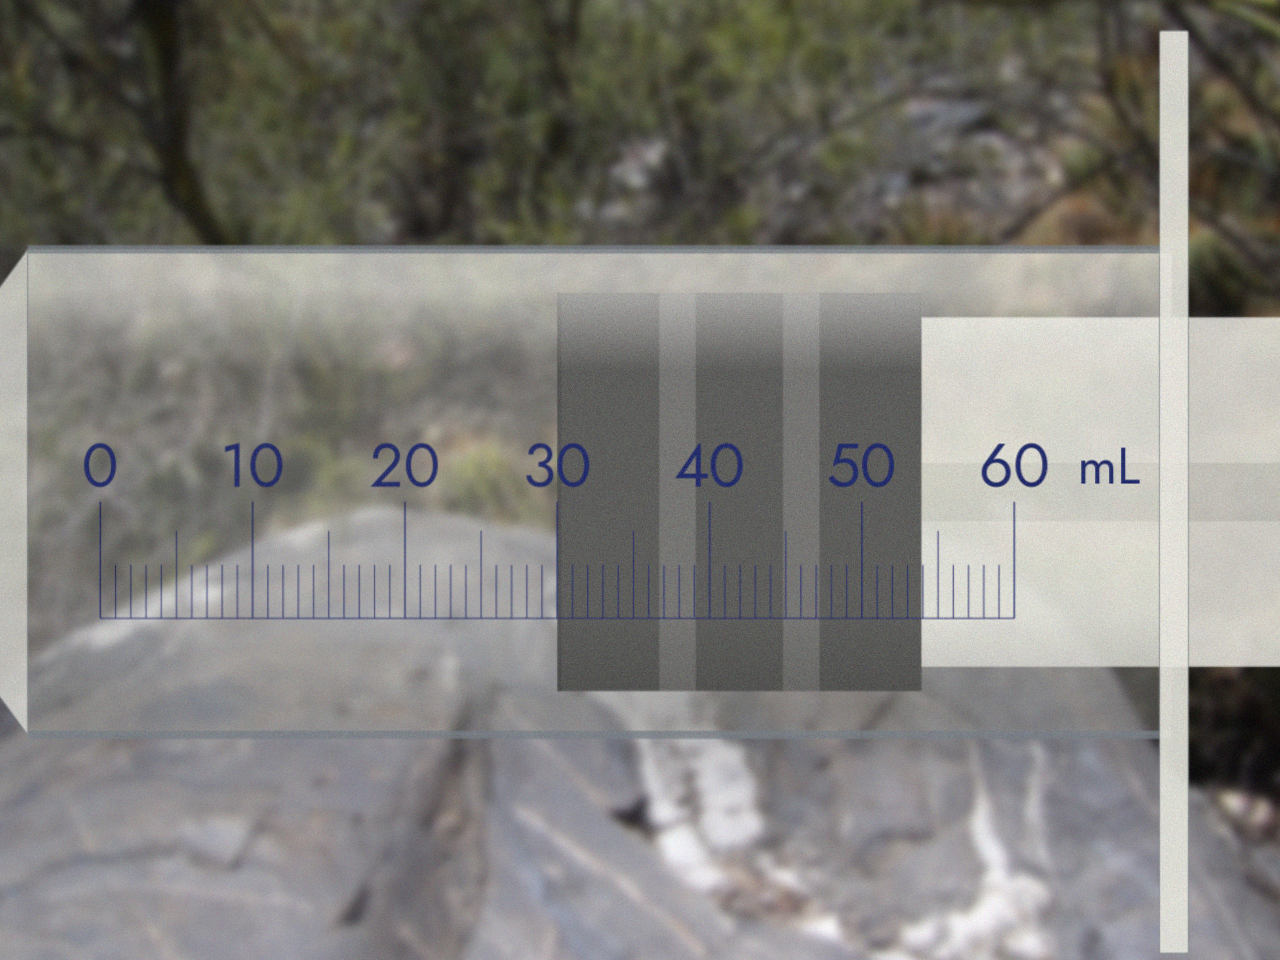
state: 30mL
